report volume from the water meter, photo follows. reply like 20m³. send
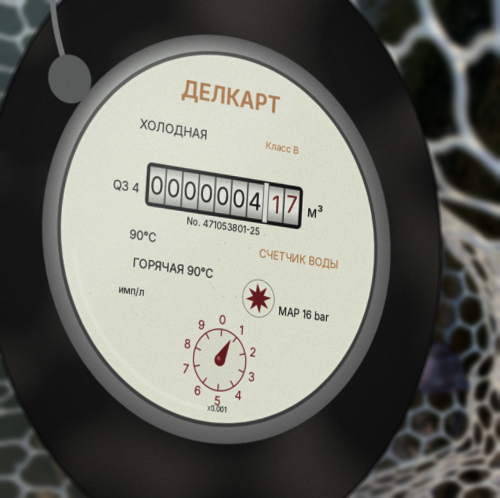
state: 4.170m³
